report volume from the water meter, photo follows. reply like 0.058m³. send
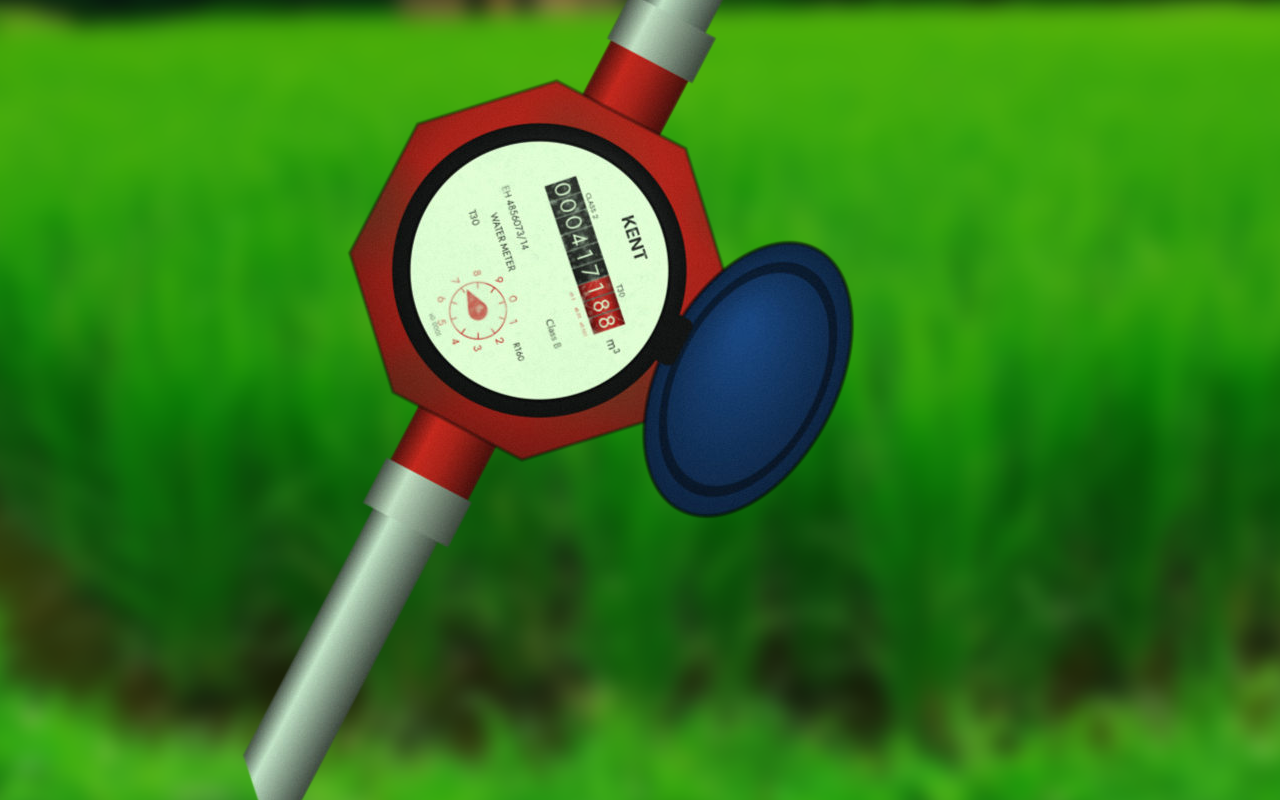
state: 417.1887m³
